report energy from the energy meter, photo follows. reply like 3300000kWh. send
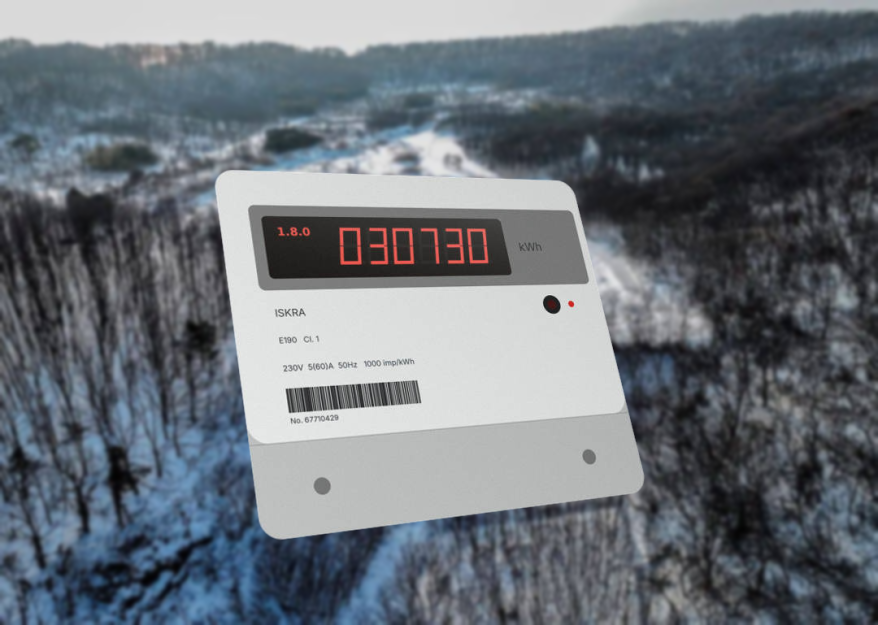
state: 30730kWh
